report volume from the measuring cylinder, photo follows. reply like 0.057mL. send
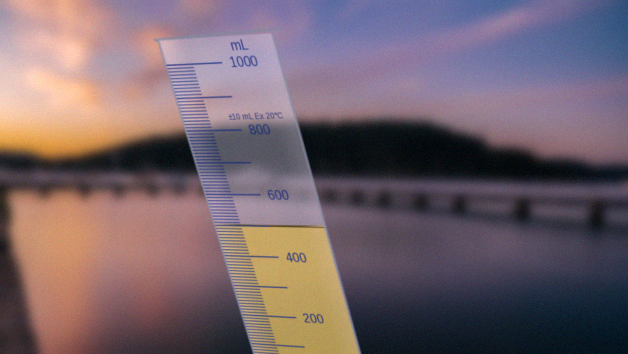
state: 500mL
